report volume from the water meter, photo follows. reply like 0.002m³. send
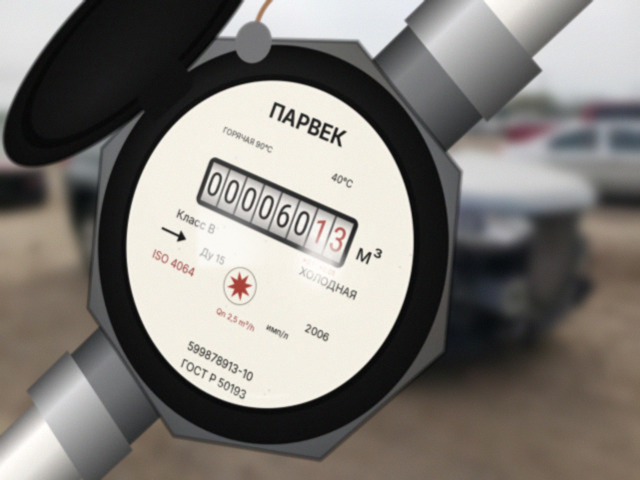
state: 60.13m³
